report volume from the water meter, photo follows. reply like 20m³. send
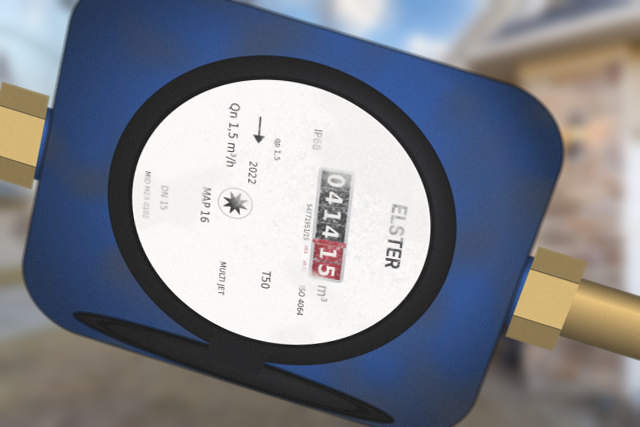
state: 414.15m³
